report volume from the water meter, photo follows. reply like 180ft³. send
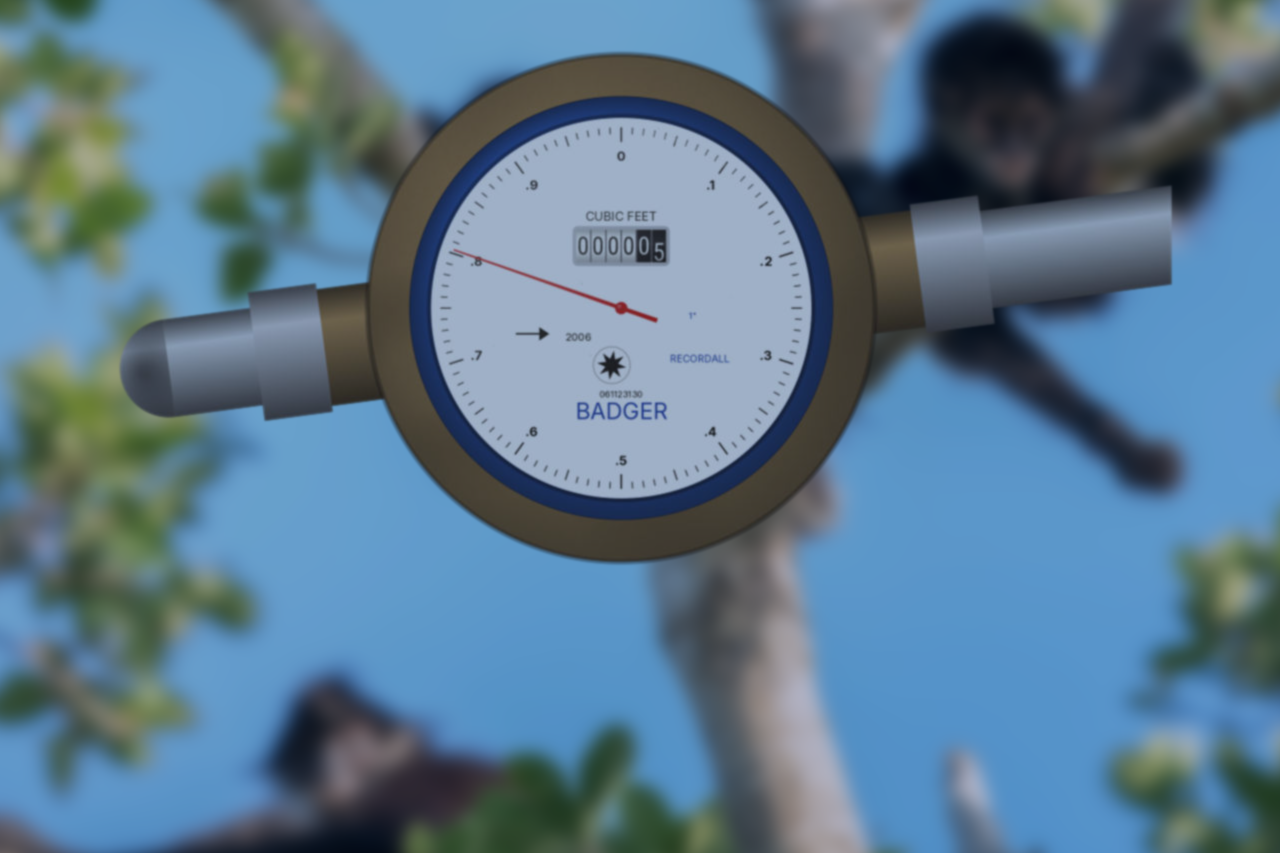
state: 4.80ft³
